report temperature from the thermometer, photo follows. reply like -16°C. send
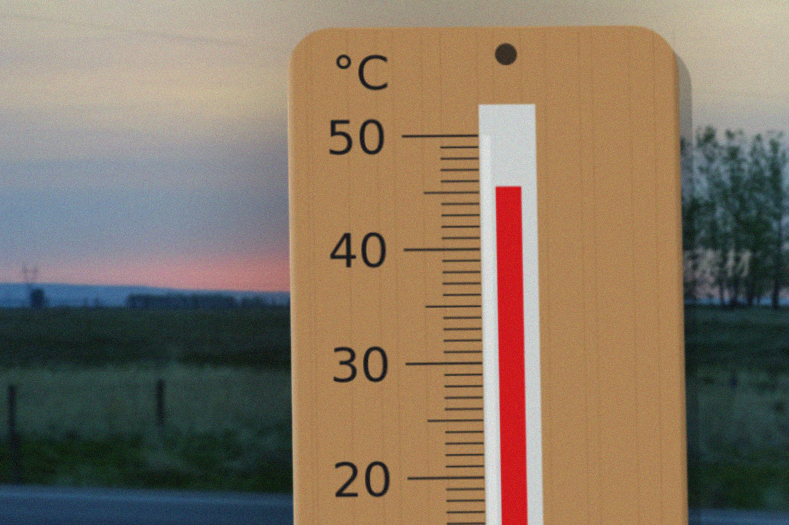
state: 45.5°C
